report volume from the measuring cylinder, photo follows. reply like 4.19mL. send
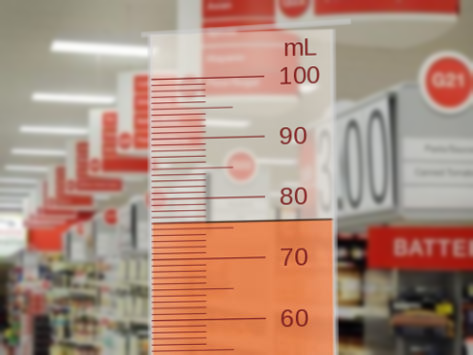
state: 76mL
